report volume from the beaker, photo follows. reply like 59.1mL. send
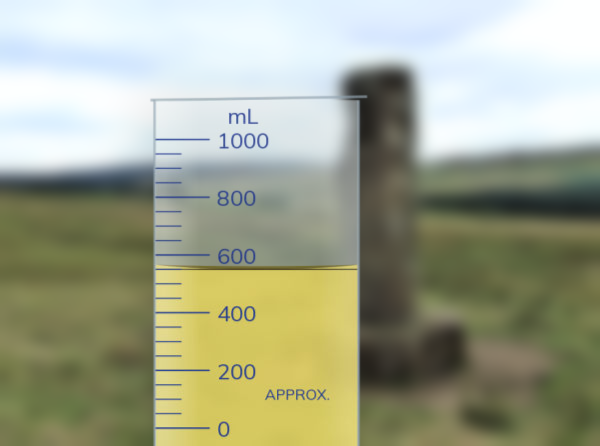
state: 550mL
